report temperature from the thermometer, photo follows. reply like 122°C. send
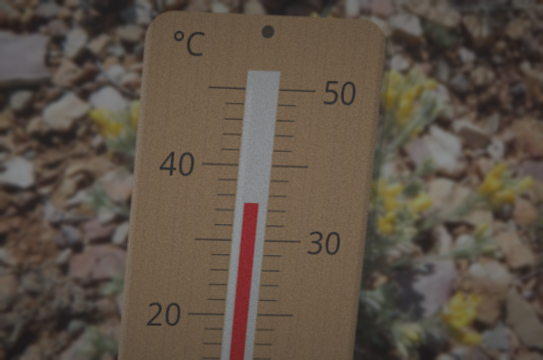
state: 35°C
